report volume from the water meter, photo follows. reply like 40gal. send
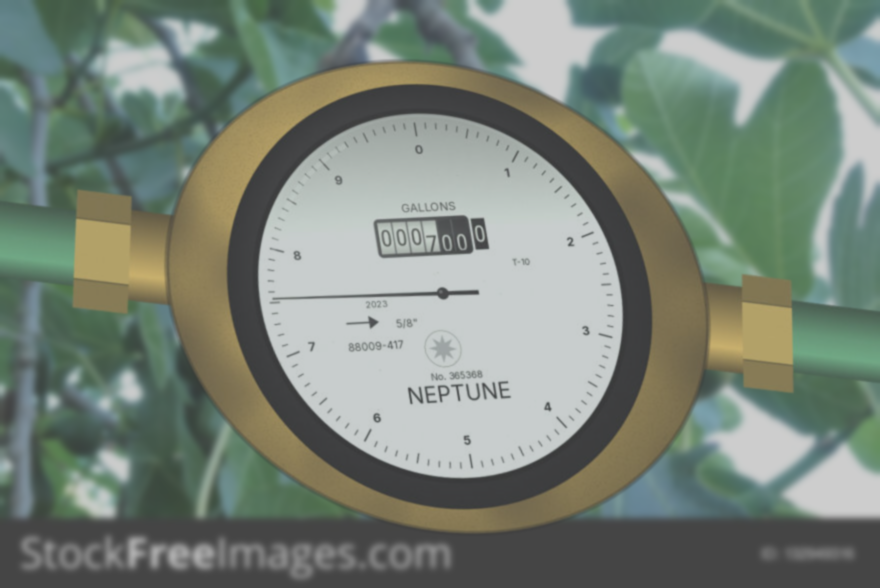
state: 6997.5gal
